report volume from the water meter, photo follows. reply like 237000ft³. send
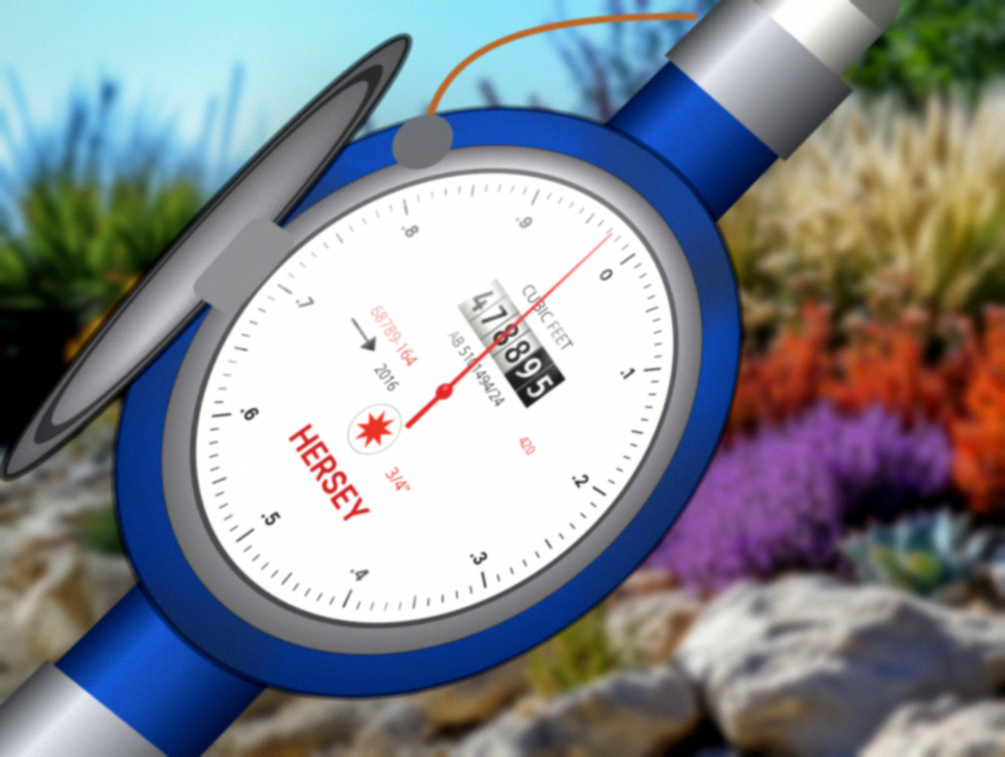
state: 478894.97ft³
